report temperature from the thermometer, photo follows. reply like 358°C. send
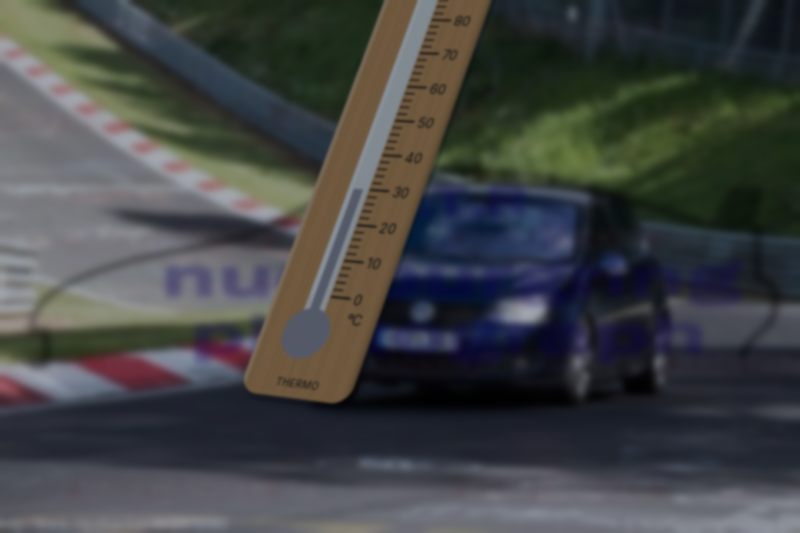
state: 30°C
